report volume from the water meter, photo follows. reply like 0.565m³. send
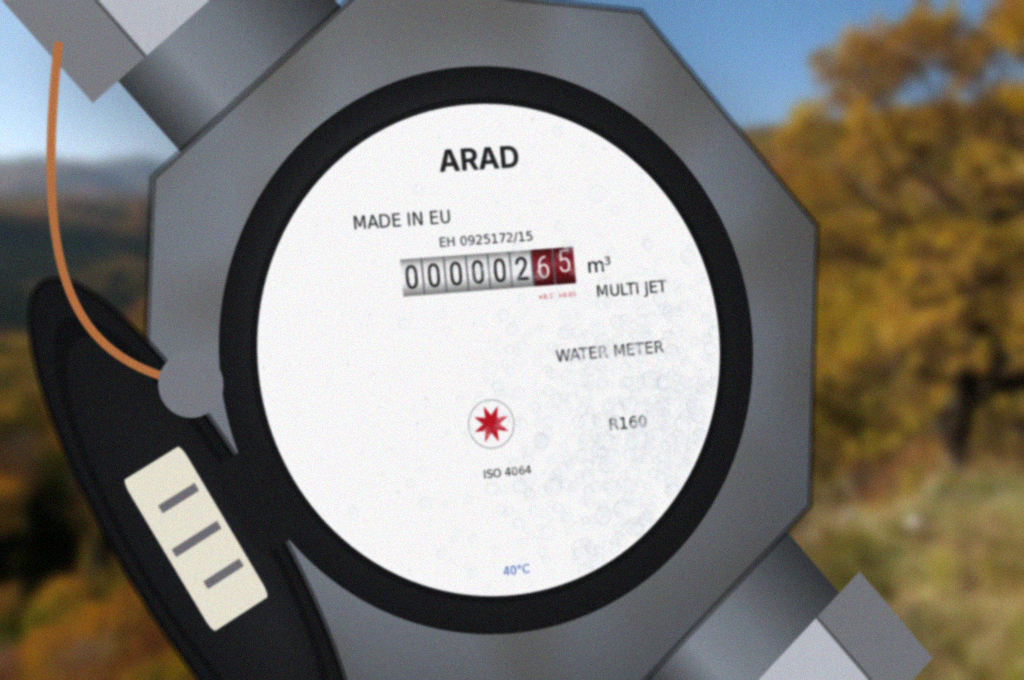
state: 2.65m³
